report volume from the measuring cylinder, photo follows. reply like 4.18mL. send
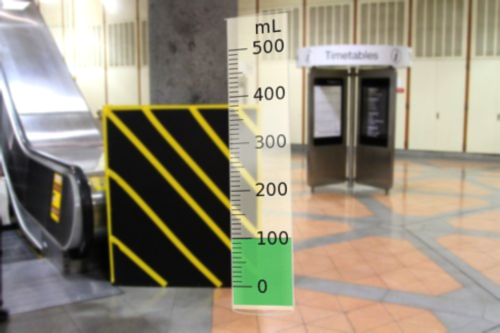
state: 100mL
